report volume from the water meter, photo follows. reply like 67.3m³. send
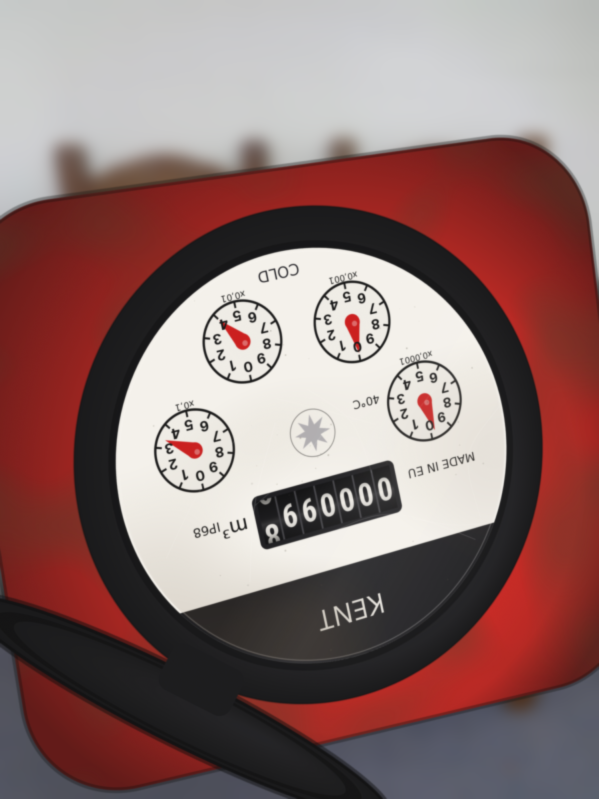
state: 998.3399m³
